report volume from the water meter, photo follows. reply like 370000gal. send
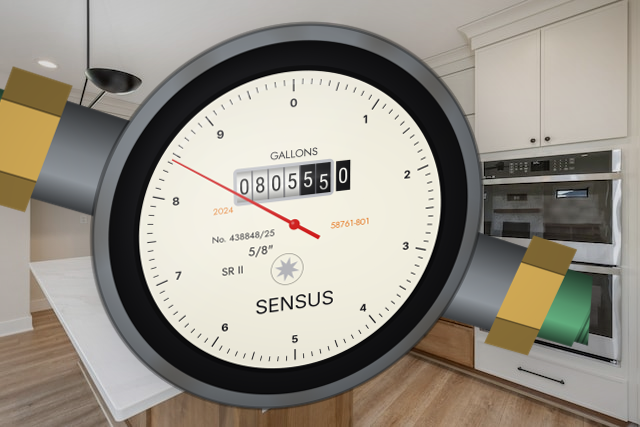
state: 805548.4gal
